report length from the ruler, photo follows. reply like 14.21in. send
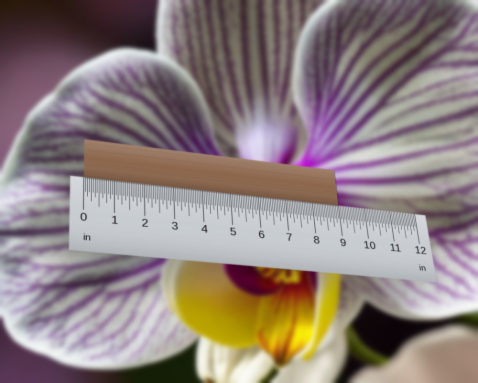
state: 9in
